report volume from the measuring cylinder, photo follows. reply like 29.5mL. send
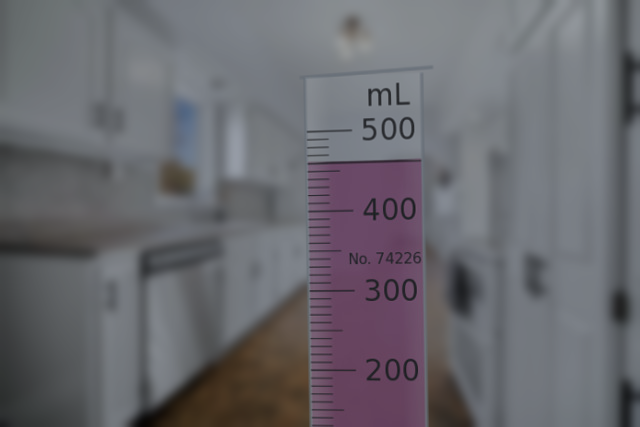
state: 460mL
